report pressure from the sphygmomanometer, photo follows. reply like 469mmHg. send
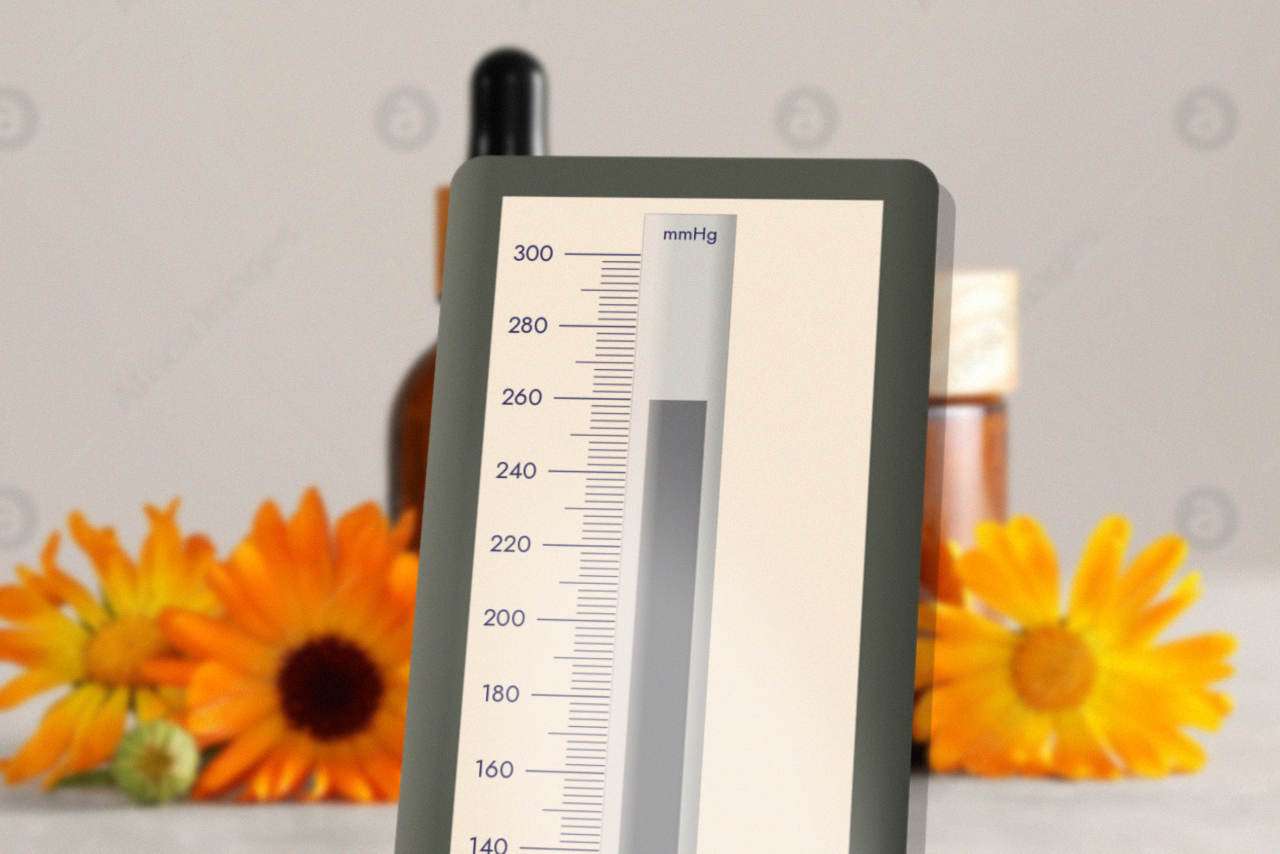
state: 260mmHg
